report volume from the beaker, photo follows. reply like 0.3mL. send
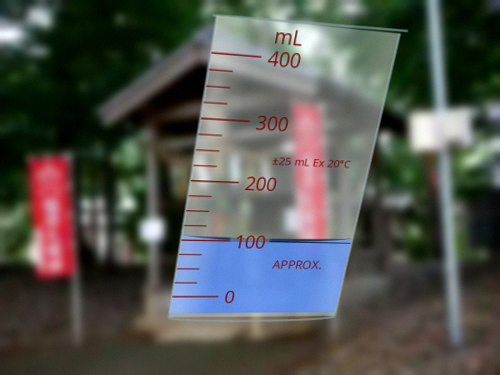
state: 100mL
